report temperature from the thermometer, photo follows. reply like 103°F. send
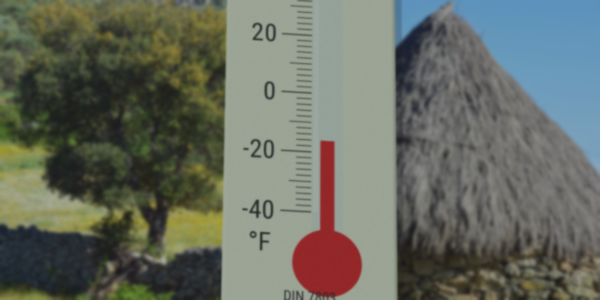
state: -16°F
